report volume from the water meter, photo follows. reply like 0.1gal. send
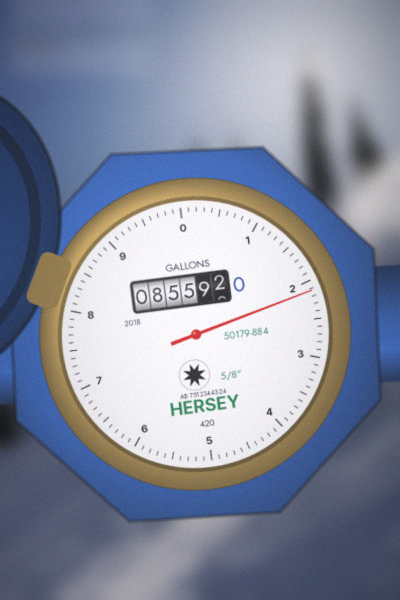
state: 855922.1gal
